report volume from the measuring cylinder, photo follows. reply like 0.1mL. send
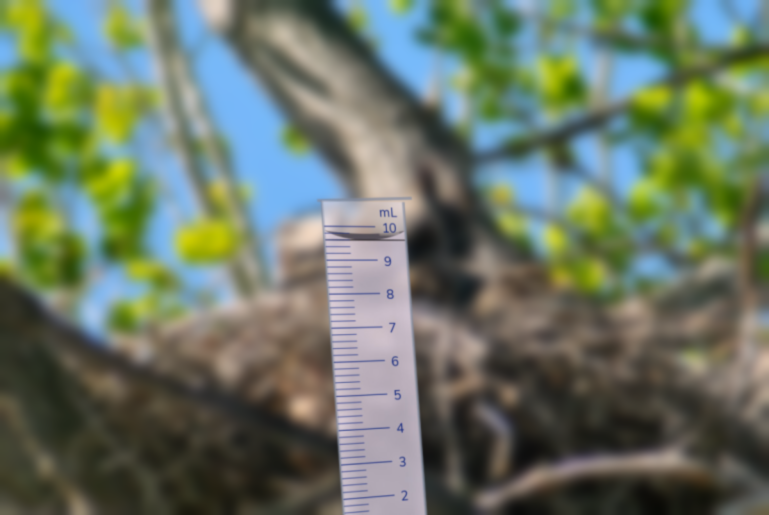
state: 9.6mL
